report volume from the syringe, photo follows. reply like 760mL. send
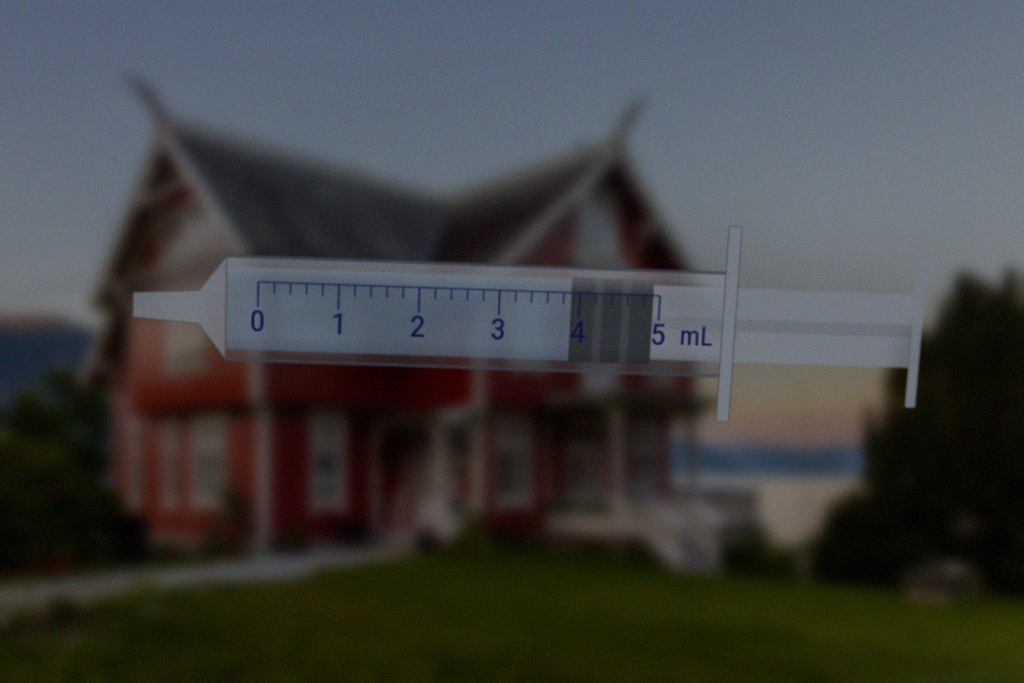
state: 3.9mL
